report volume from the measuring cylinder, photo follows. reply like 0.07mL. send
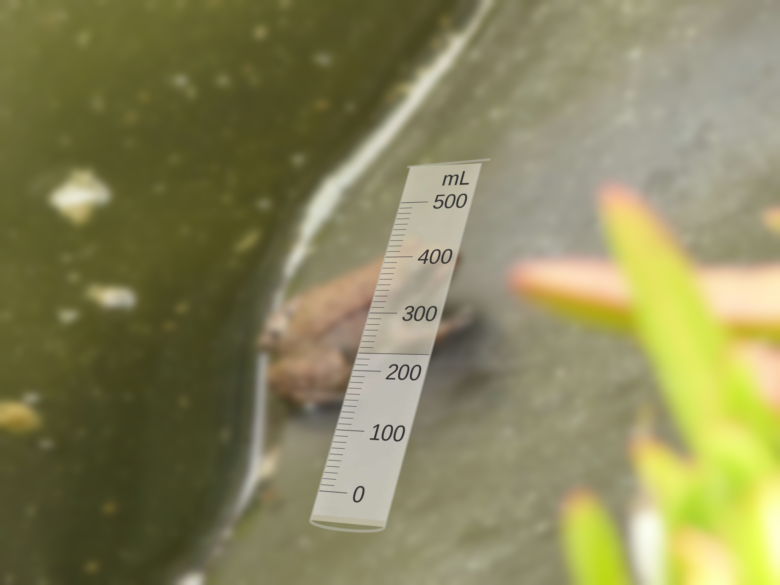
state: 230mL
